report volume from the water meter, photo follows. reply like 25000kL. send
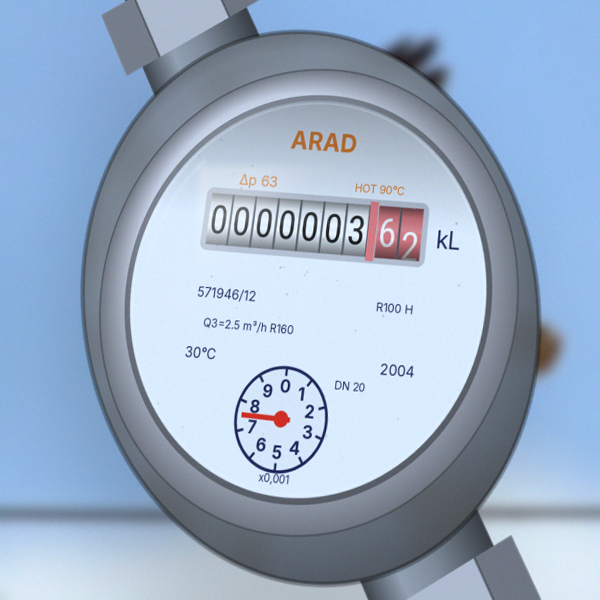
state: 3.617kL
